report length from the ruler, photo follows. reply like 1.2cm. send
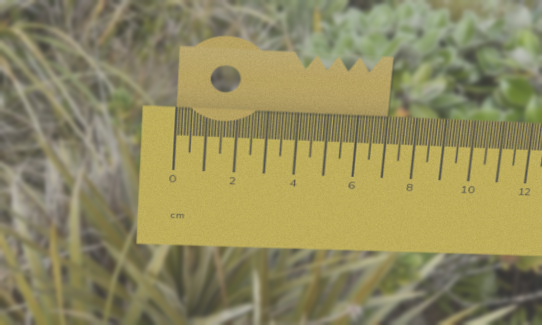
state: 7cm
